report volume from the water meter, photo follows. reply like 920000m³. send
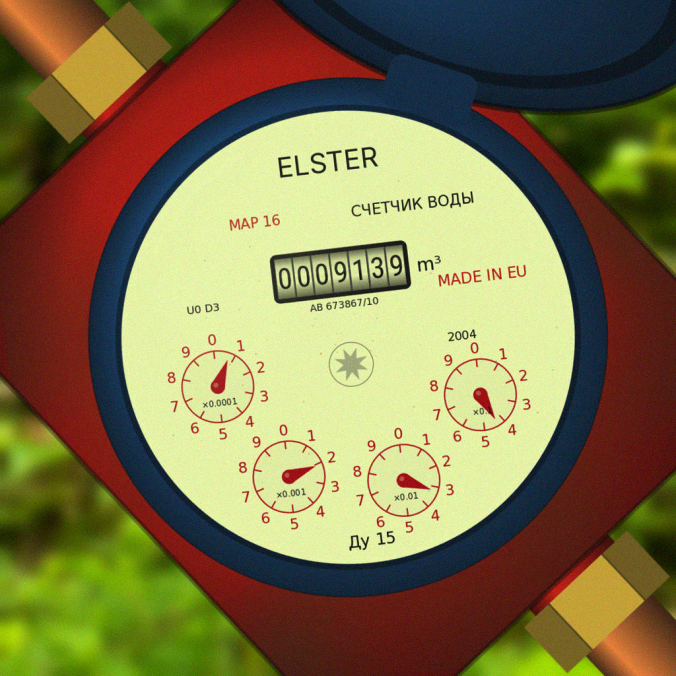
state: 9139.4320m³
